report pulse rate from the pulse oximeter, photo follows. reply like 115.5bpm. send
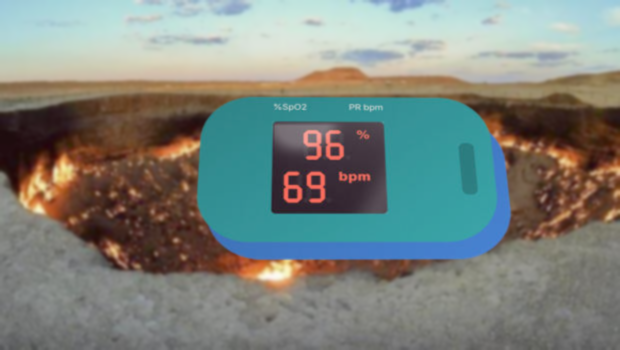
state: 69bpm
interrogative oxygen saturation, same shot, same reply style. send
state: 96%
